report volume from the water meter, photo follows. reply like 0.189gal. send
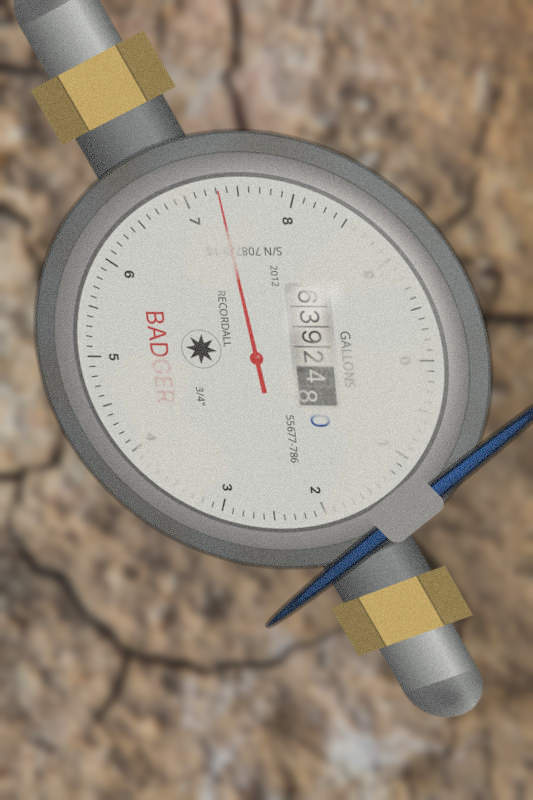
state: 6392477.3gal
